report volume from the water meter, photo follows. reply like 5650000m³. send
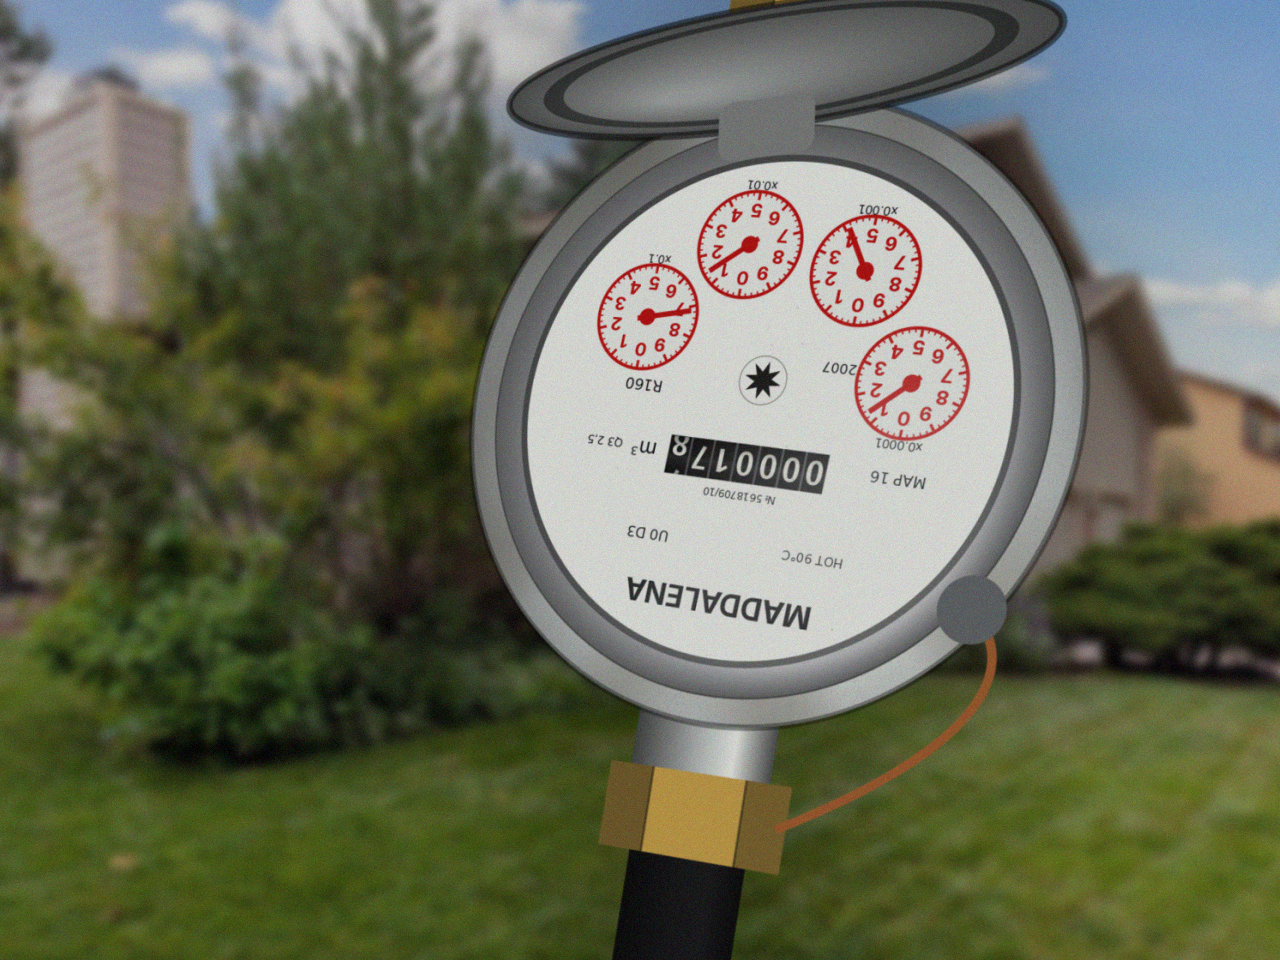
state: 177.7141m³
